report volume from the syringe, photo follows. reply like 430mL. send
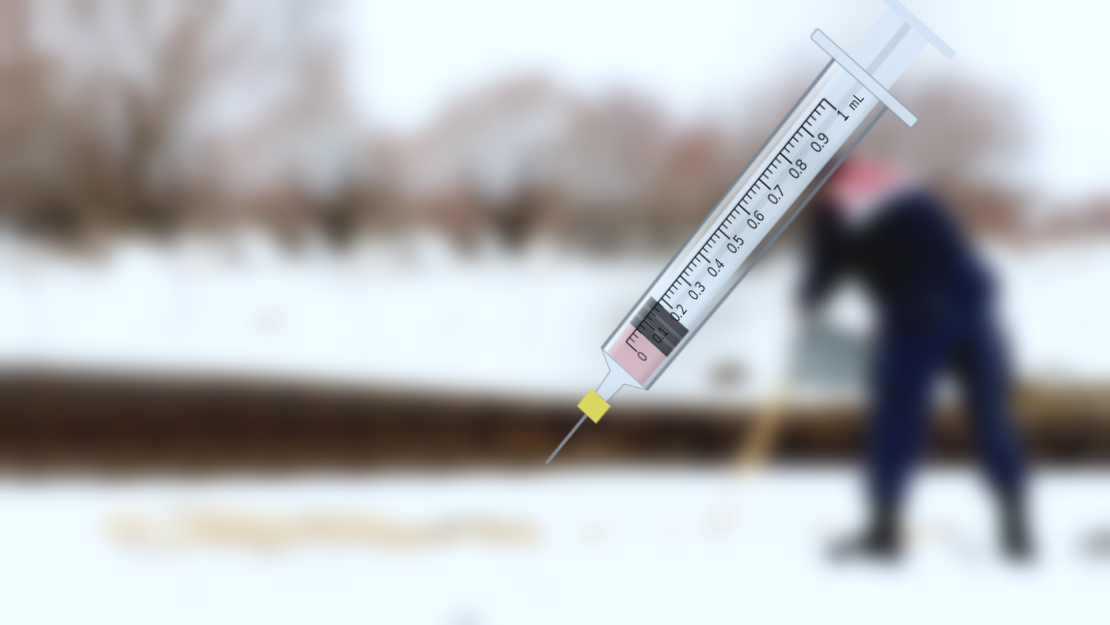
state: 0.06mL
